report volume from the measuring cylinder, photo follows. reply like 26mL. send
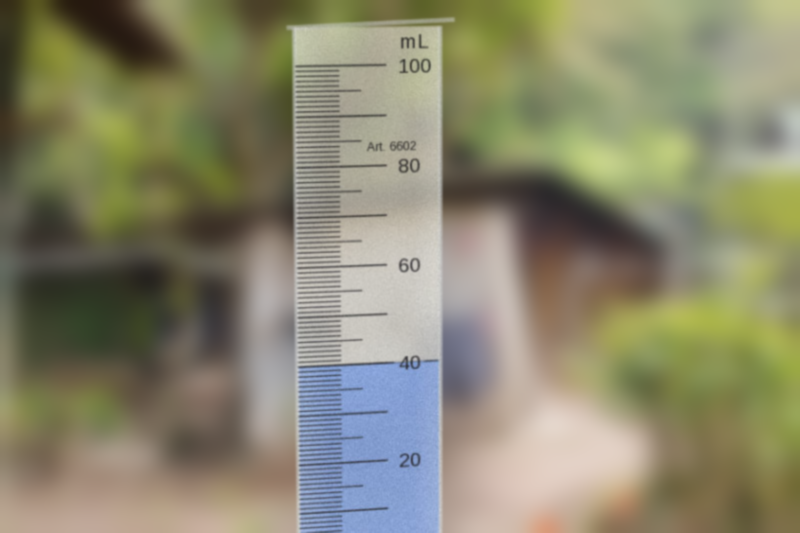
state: 40mL
